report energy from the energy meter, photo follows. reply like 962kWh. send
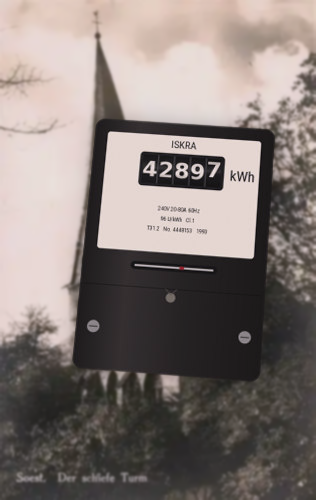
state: 42897kWh
